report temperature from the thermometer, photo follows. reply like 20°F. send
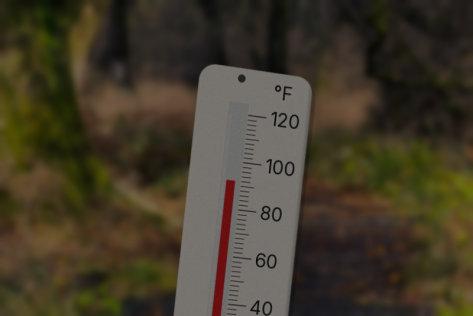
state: 92°F
